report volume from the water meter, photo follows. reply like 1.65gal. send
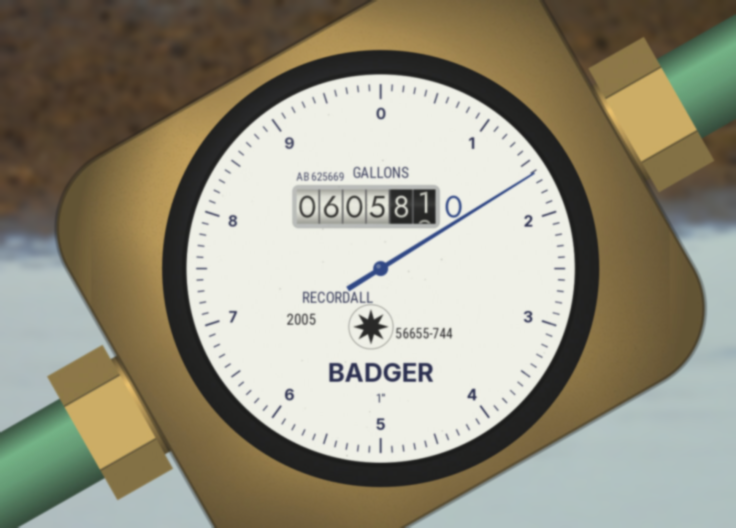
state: 605811.6gal
